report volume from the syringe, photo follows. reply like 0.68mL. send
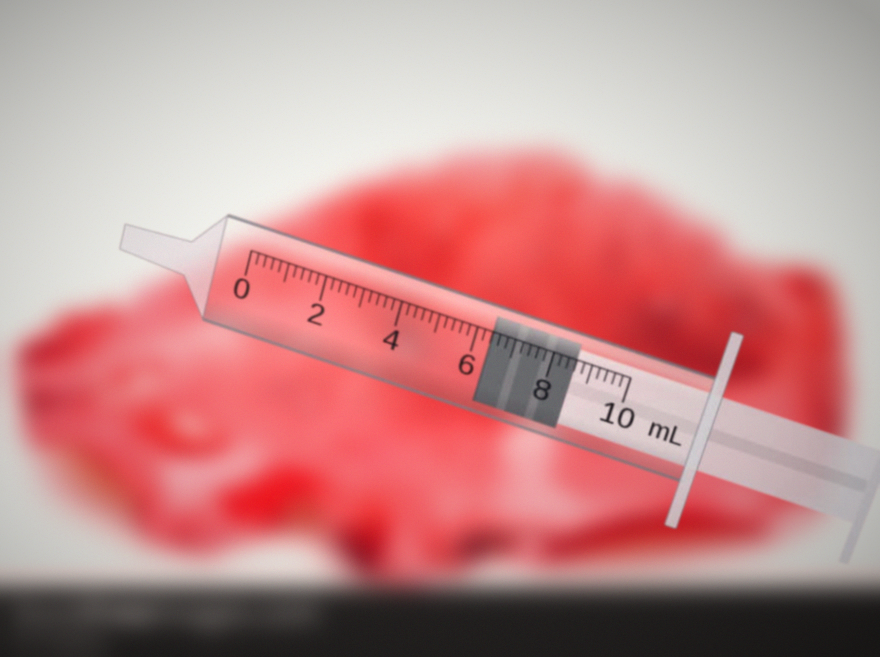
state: 6.4mL
